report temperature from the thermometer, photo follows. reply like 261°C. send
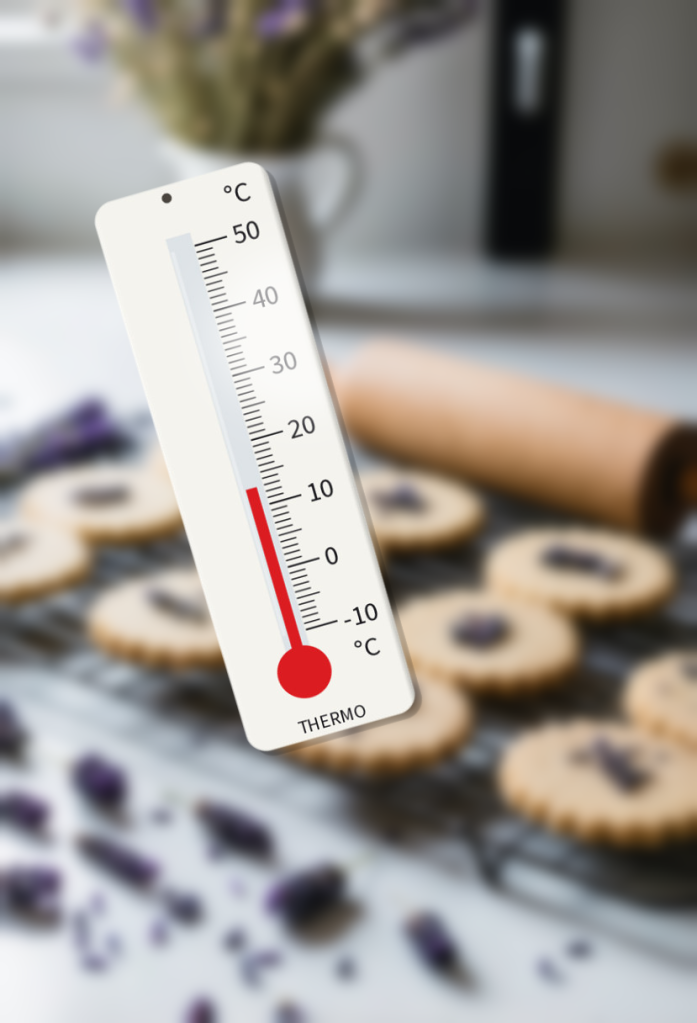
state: 13°C
